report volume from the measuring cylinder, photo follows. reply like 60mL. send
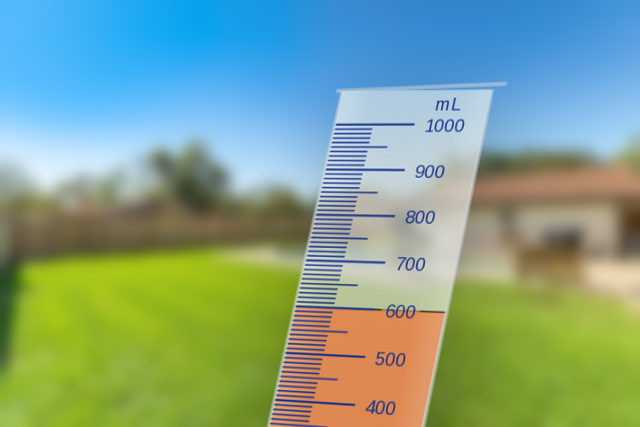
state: 600mL
